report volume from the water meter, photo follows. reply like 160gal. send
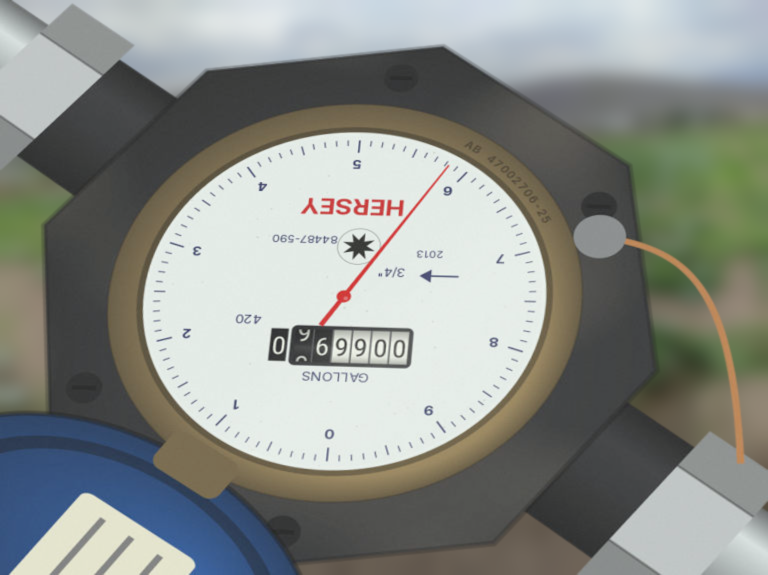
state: 66955.8gal
